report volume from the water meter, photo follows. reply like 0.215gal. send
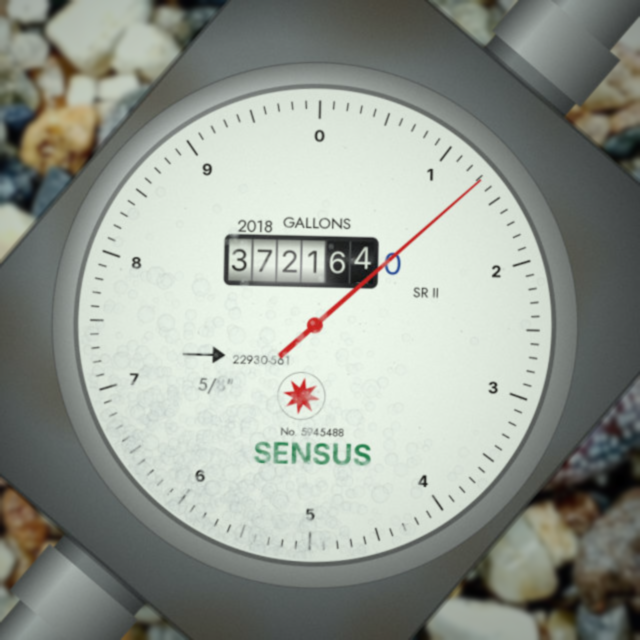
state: 3721641.3gal
